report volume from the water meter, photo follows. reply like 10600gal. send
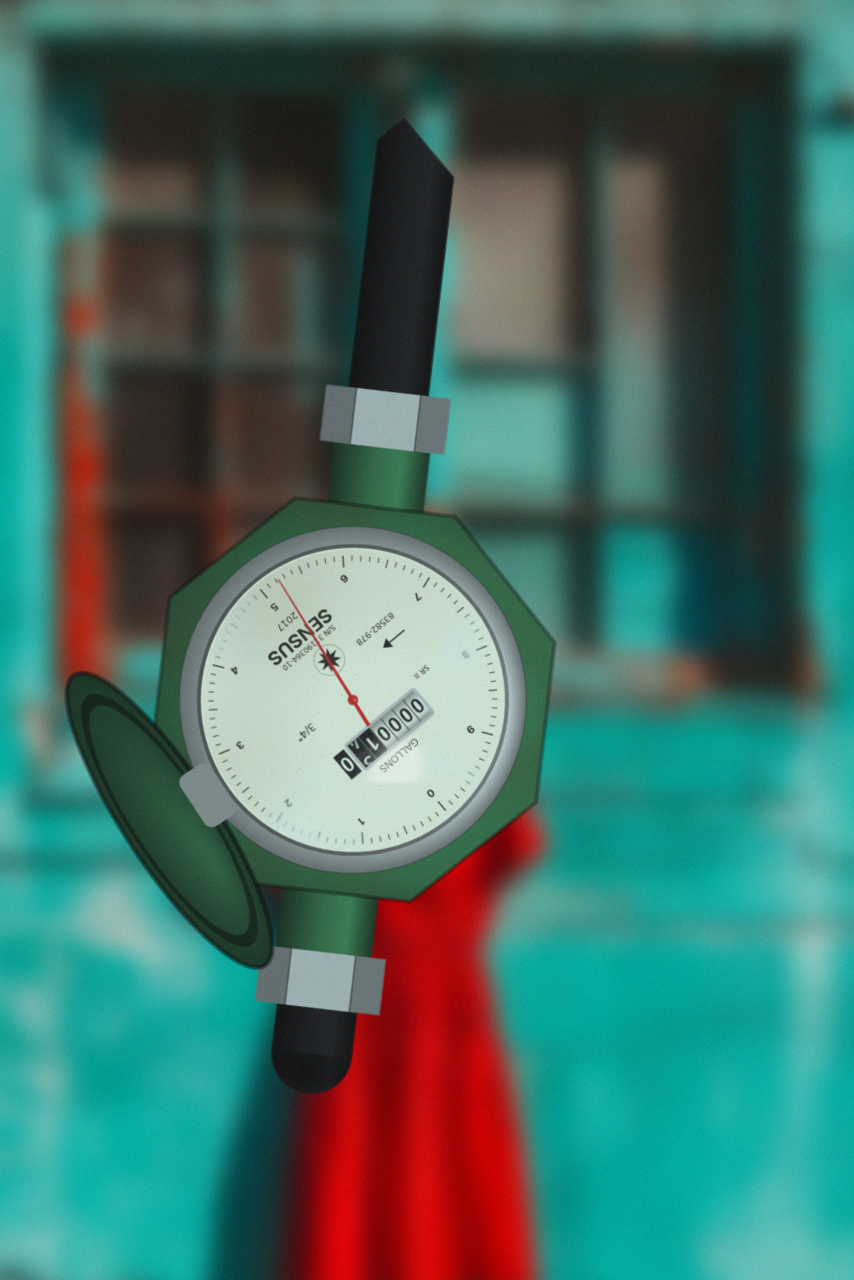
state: 135.2gal
